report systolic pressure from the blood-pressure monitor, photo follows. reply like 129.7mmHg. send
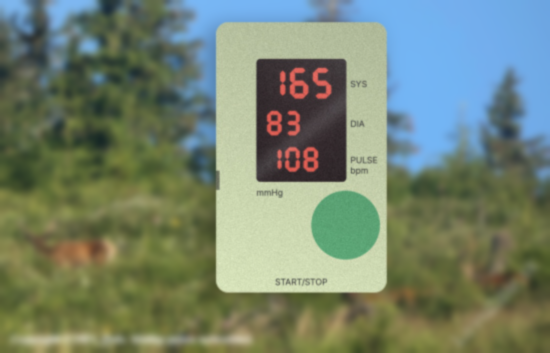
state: 165mmHg
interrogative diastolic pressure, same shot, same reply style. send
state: 83mmHg
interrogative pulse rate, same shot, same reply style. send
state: 108bpm
